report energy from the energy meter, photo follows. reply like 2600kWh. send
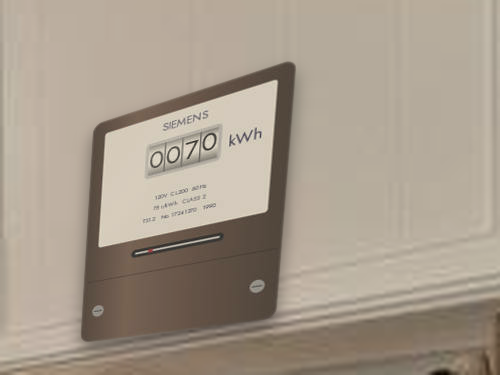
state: 70kWh
